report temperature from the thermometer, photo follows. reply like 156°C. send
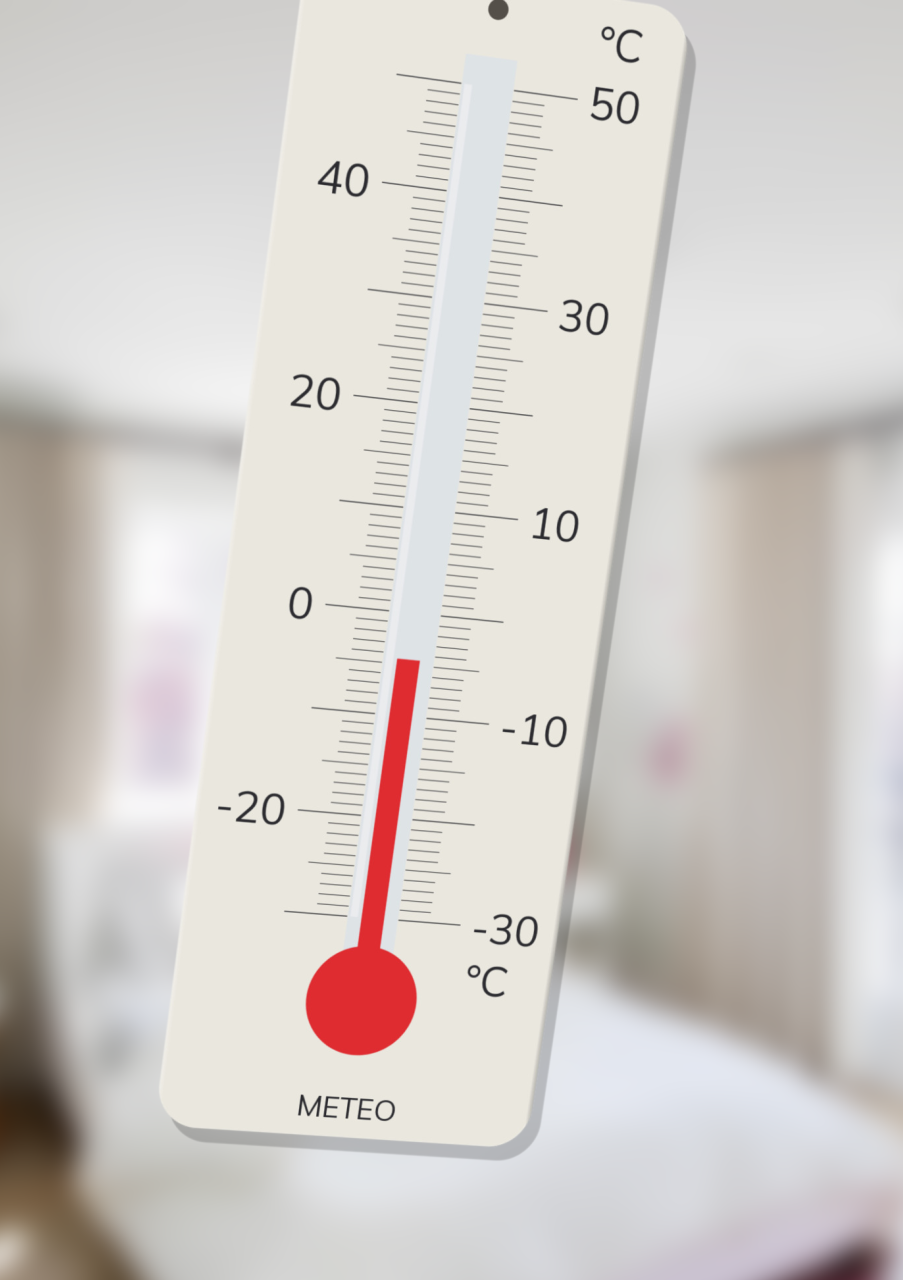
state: -4.5°C
